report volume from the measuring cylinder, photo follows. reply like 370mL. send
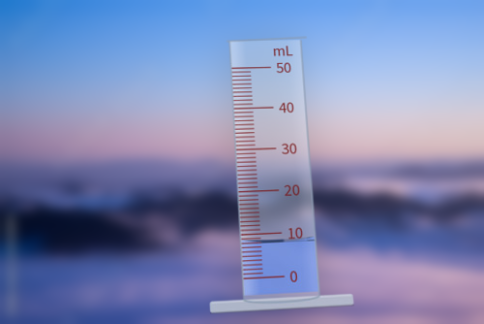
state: 8mL
